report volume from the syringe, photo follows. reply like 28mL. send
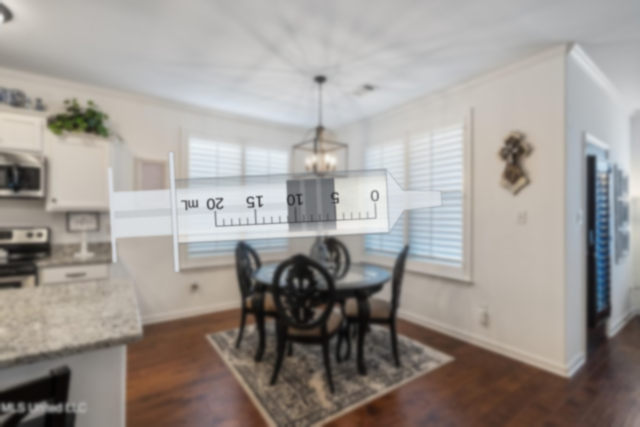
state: 5mL
